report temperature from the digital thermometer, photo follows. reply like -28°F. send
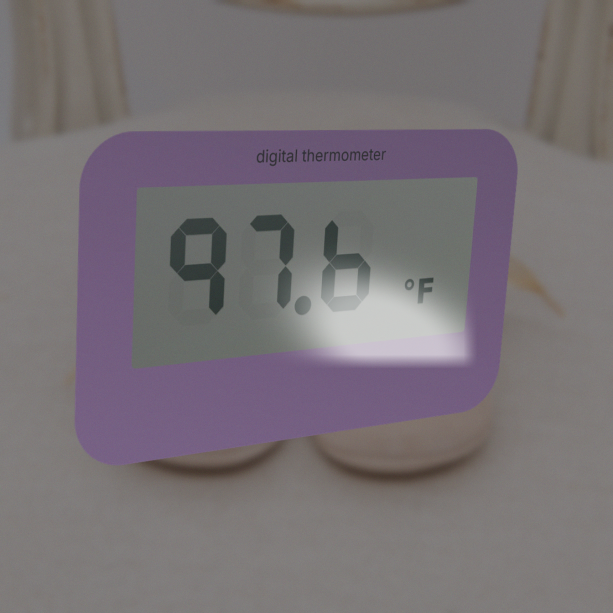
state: 97.6°F
